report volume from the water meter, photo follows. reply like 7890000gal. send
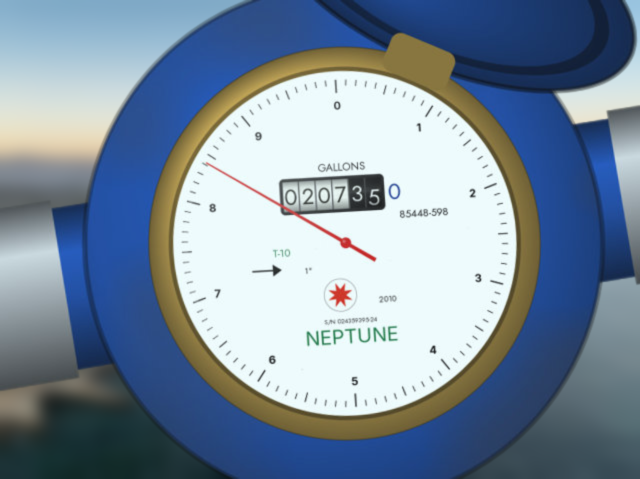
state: 207348.4gal
